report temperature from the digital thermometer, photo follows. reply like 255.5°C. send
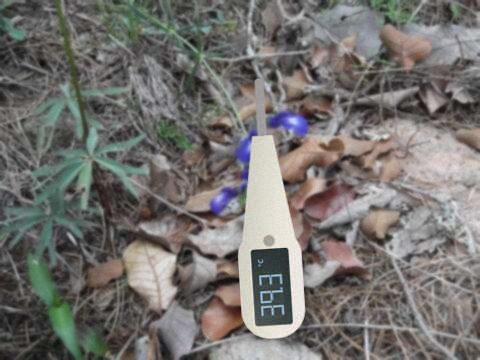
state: 39.3°C
